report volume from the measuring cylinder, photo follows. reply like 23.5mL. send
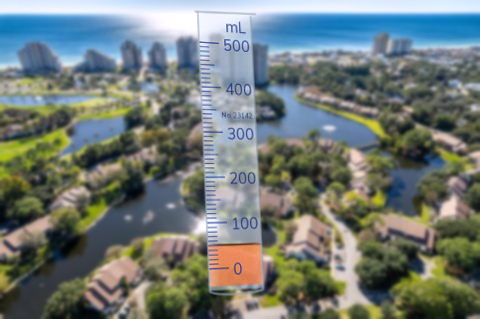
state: 50mL
